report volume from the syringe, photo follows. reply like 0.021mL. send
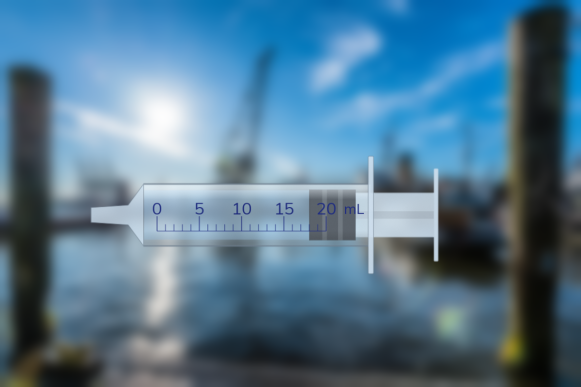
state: 18mL
